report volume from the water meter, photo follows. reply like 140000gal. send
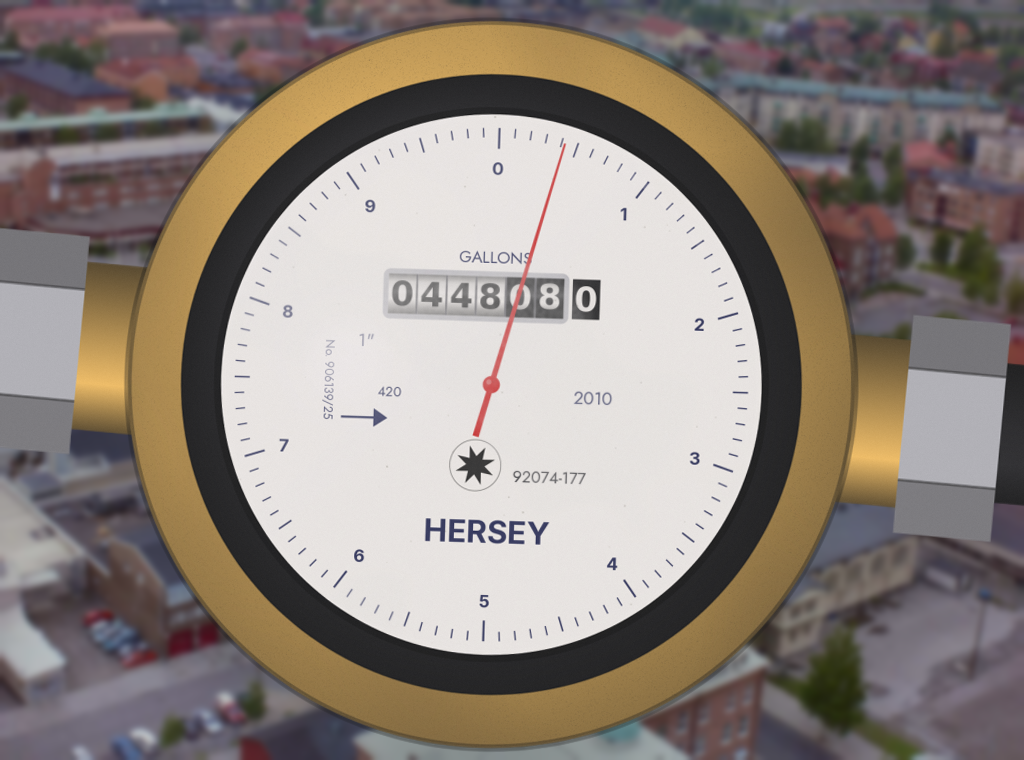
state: 448080.4gal
